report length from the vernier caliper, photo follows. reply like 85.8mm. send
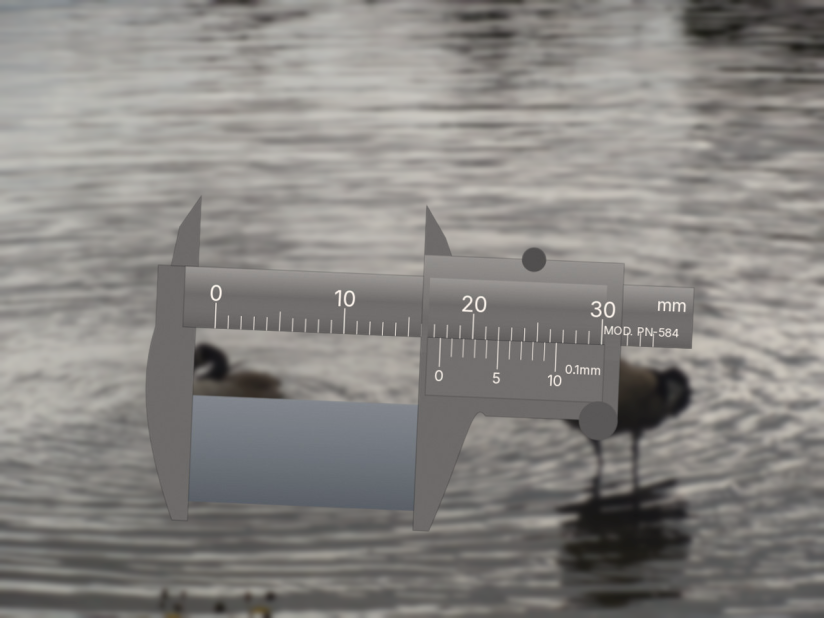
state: 17.5mm
